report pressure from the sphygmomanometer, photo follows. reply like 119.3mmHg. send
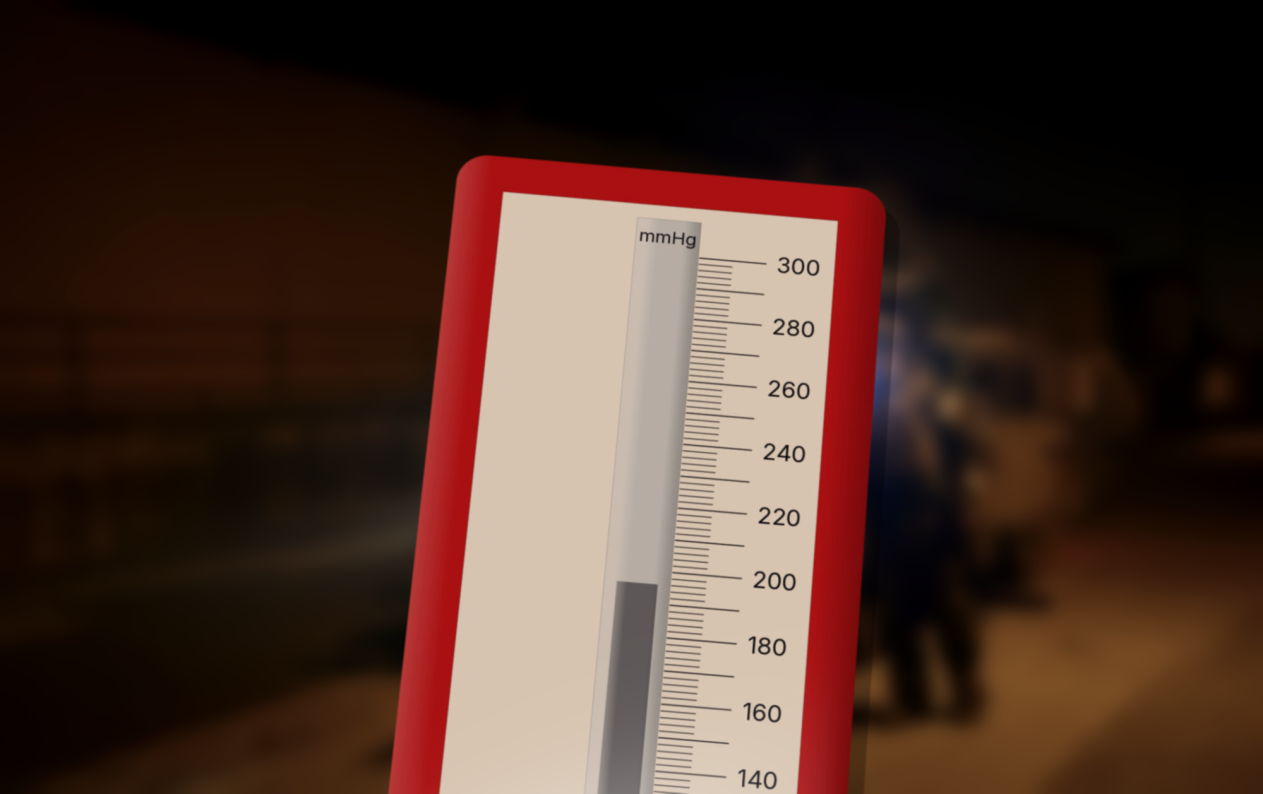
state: 196mmHg
